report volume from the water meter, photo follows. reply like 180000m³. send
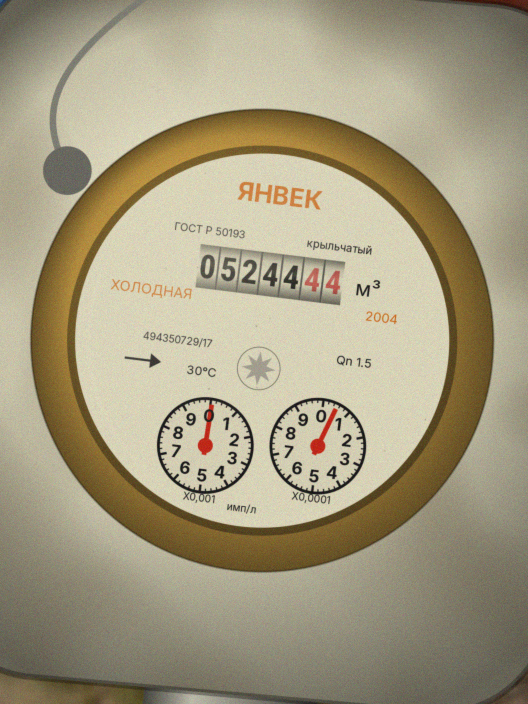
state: 5244.4400m³
